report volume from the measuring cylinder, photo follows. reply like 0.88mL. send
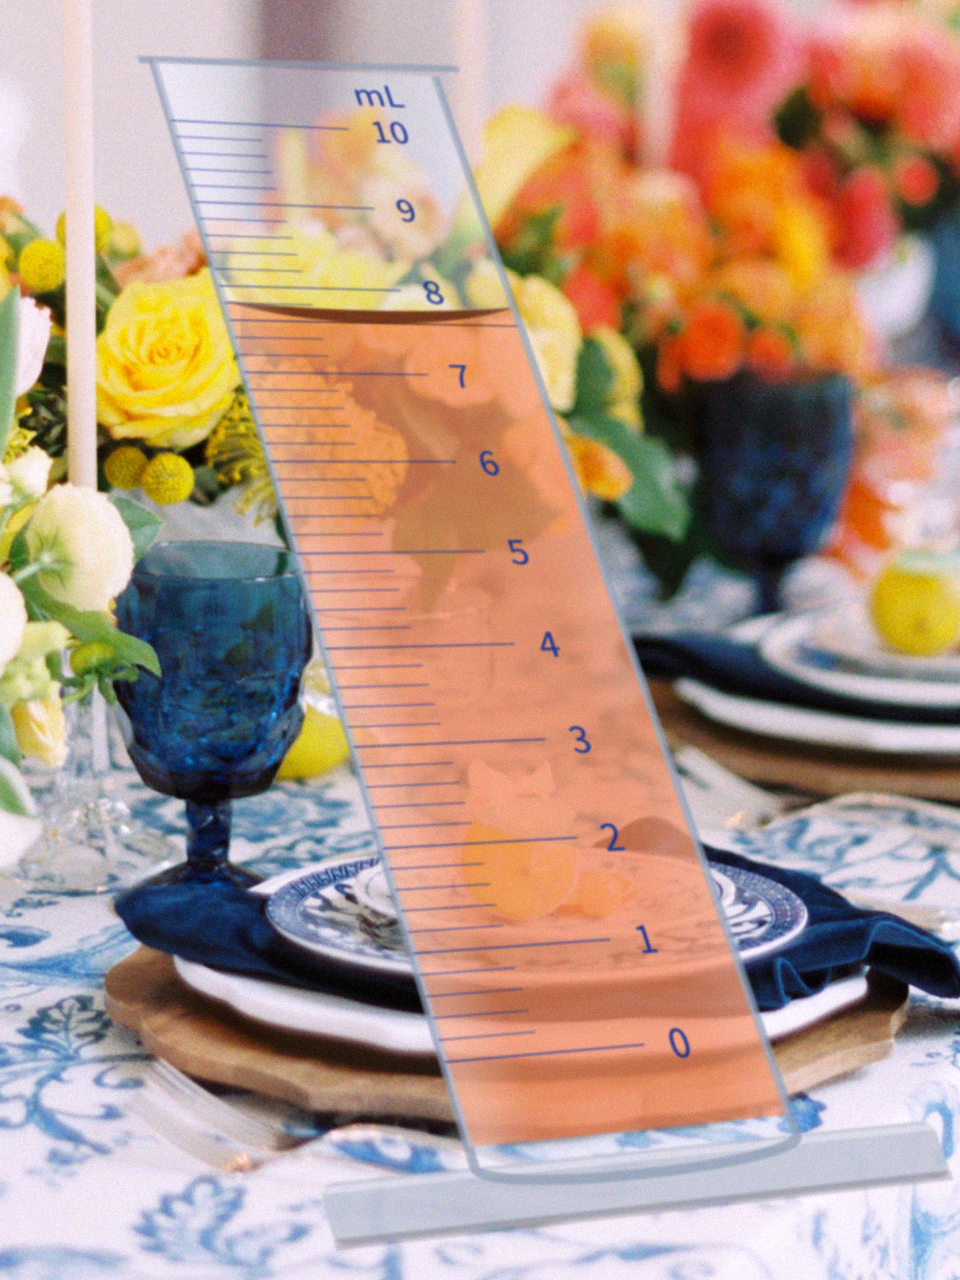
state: 7.6mL
